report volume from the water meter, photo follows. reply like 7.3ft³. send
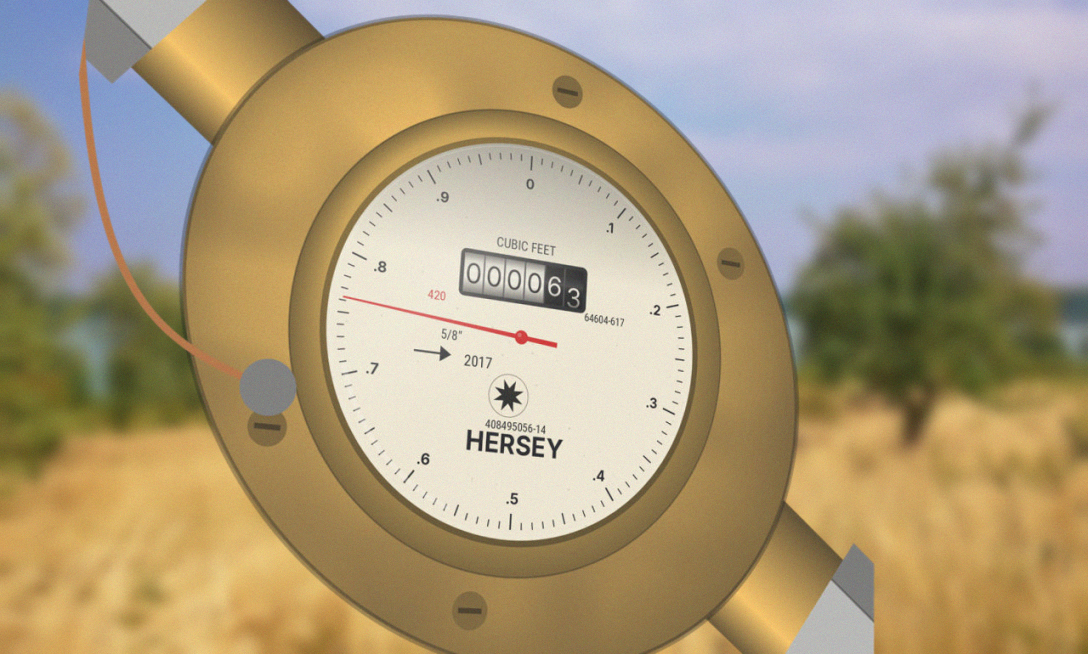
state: 62.76ft³
